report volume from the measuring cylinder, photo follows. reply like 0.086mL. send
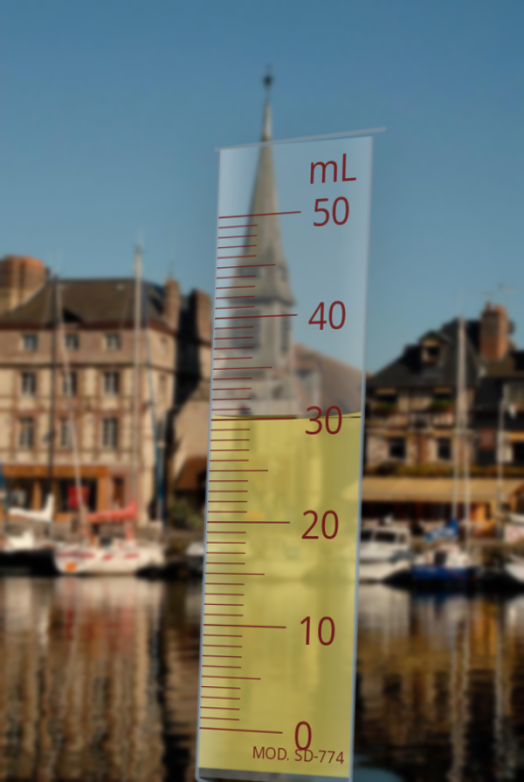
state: 30mL
